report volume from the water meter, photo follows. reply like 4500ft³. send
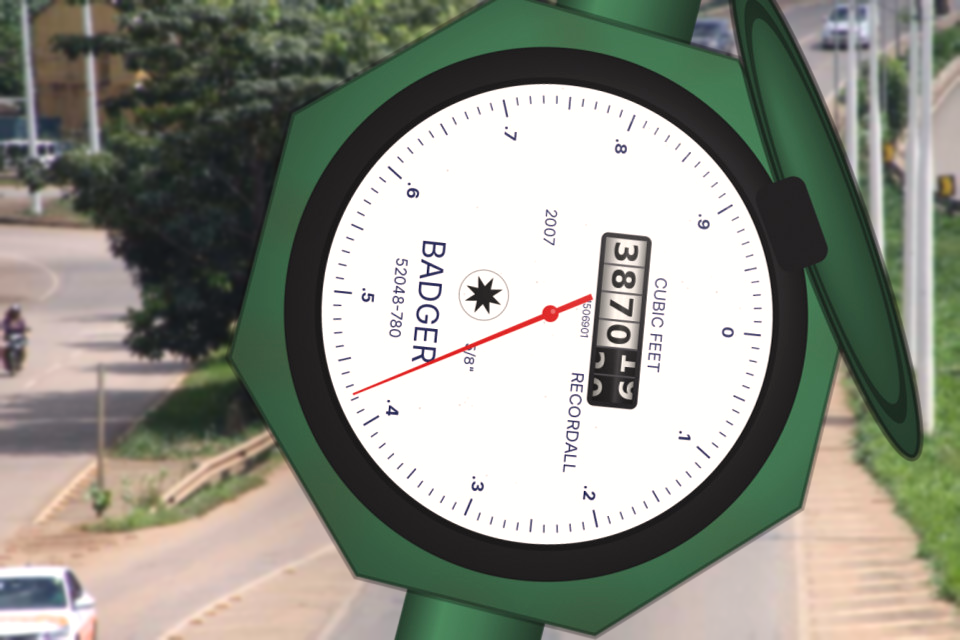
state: 387019.42ft³
